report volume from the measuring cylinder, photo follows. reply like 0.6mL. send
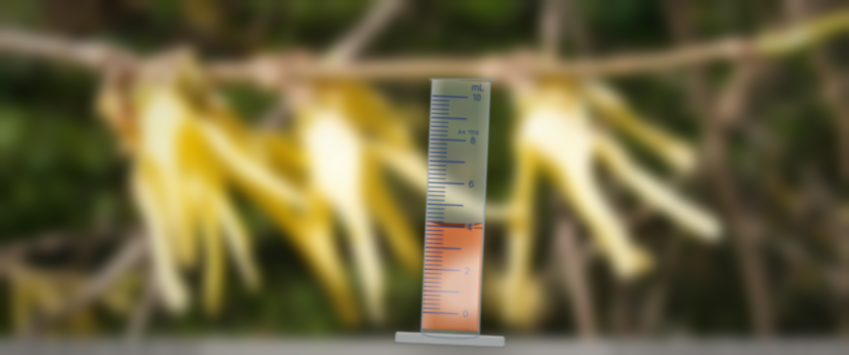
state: 4mL
